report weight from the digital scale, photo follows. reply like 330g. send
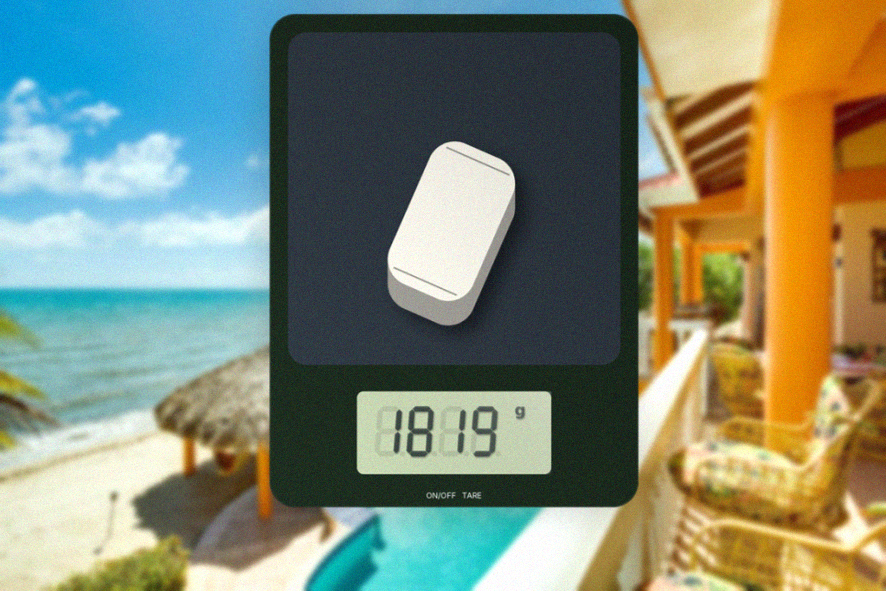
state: 1819g
